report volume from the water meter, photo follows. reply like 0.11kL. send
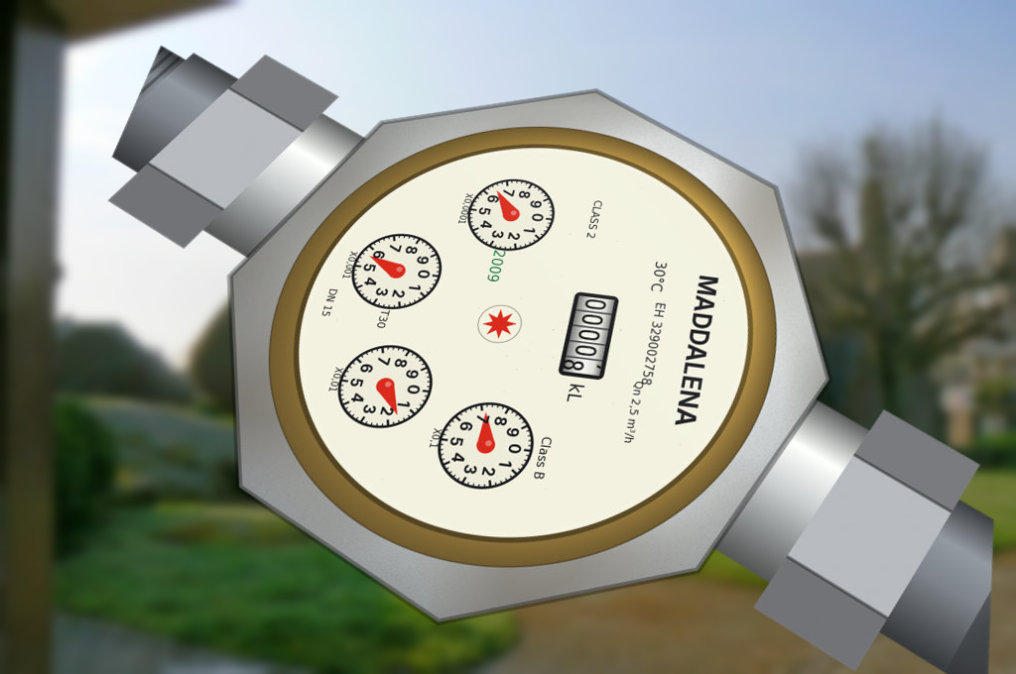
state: 7.7156kL
